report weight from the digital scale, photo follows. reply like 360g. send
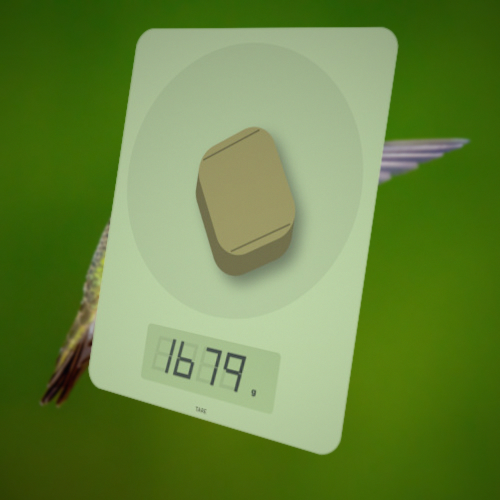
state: 1679g
